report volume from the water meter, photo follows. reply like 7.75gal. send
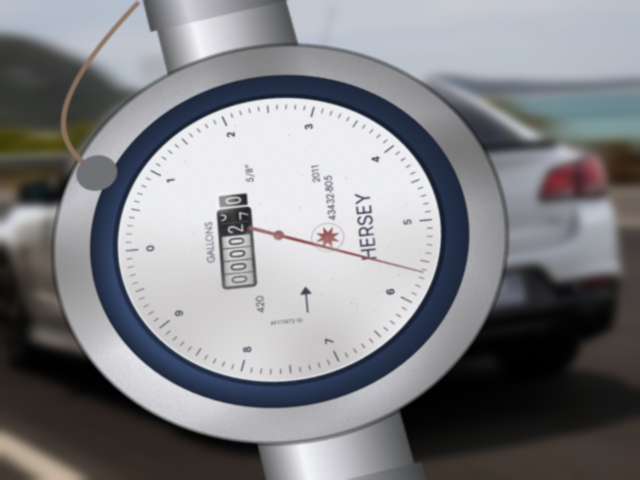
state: 265.6gal
